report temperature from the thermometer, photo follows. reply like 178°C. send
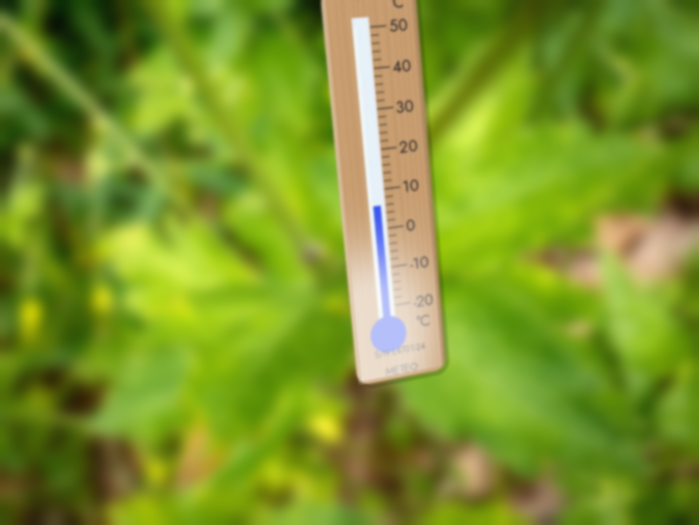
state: 6°C
